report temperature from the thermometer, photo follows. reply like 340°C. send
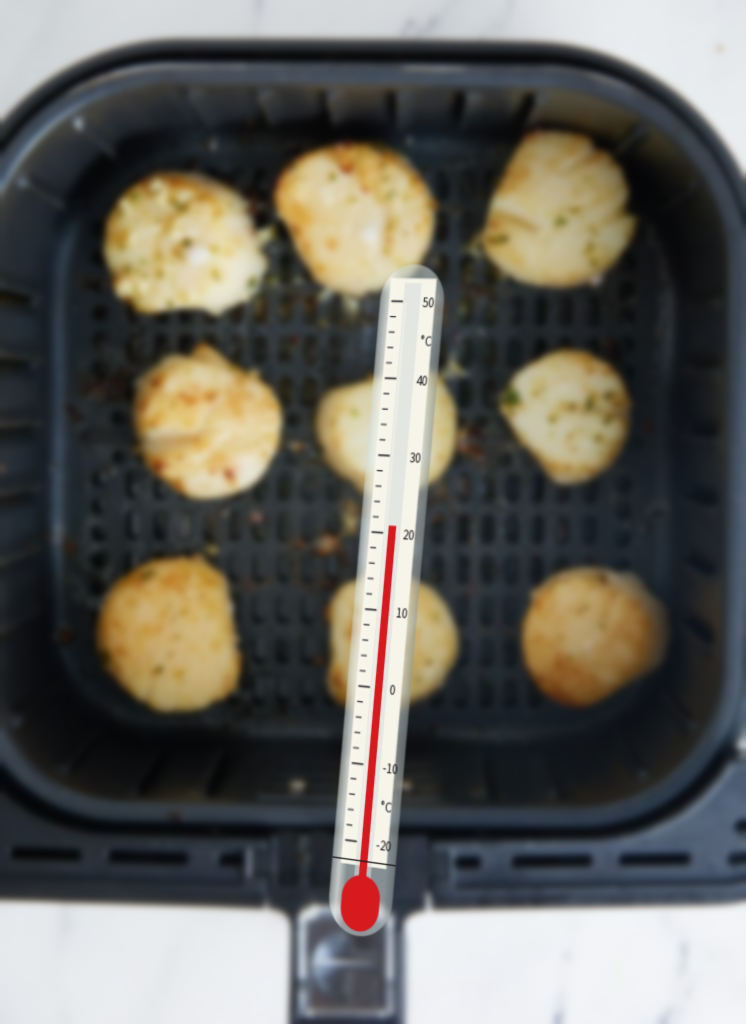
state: 21°C
